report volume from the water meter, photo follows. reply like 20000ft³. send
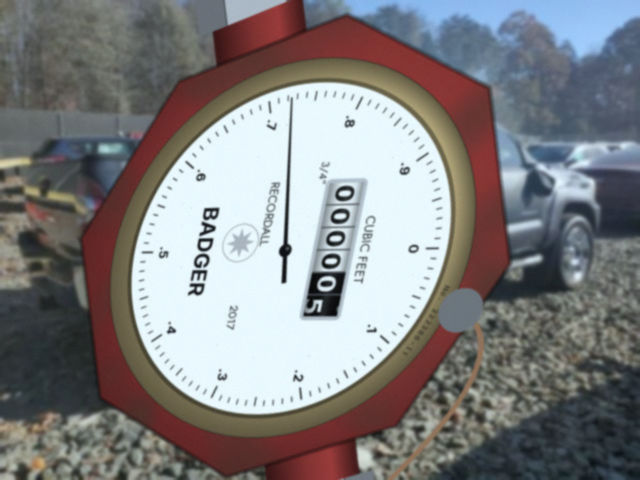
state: 4.72ft³
